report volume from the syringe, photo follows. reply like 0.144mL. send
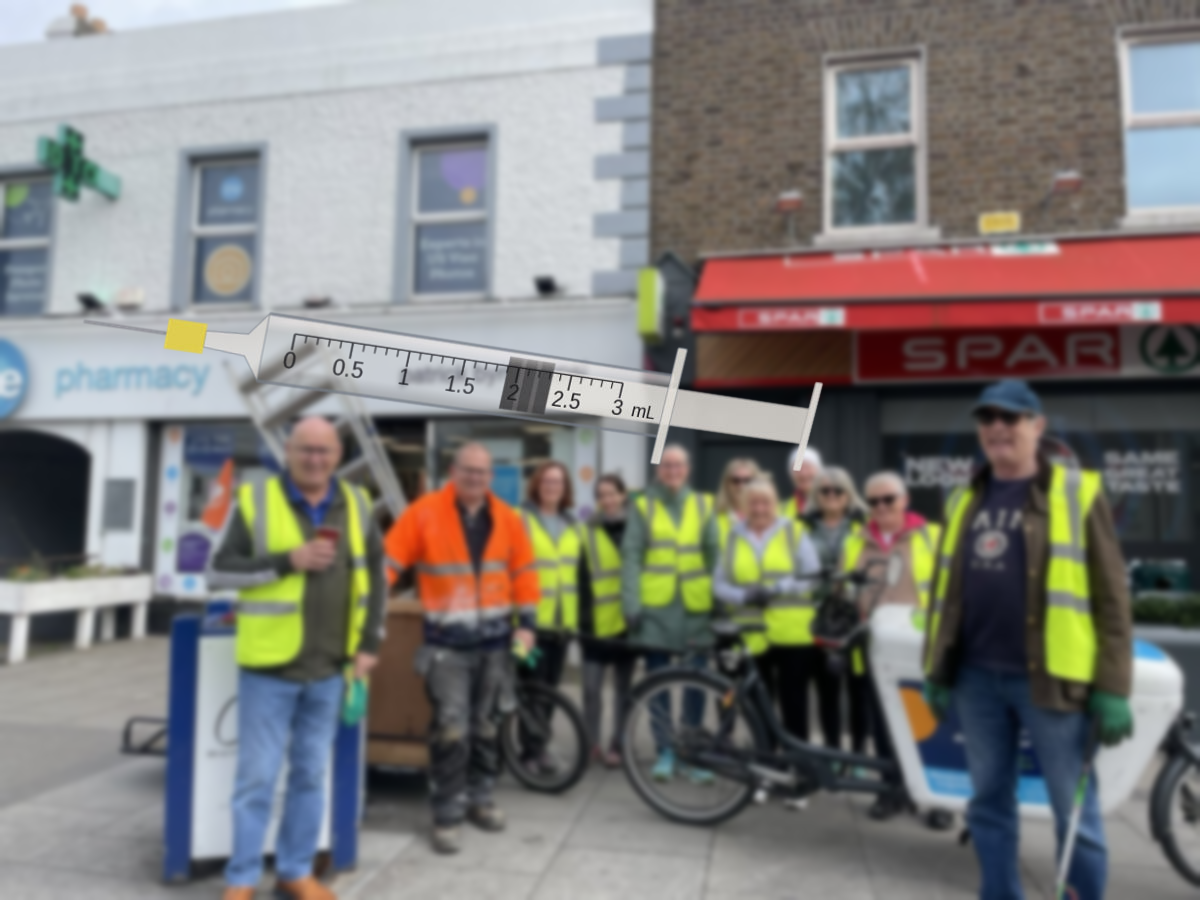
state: 1.9mL
